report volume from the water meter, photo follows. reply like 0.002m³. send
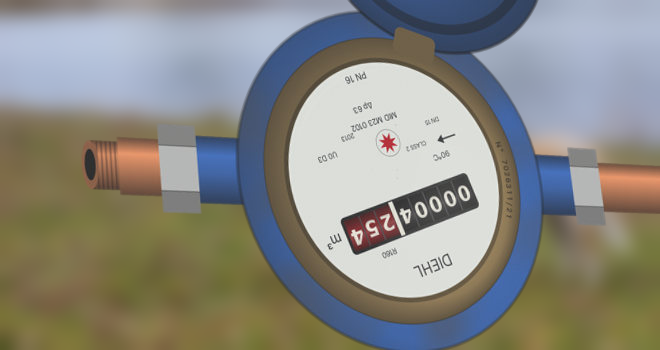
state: 4.254m³
